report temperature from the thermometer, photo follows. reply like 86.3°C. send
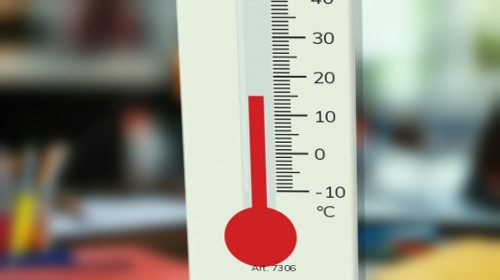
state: 15°C
